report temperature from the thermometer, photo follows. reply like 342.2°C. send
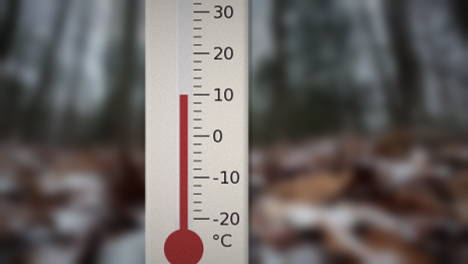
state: 10°C
